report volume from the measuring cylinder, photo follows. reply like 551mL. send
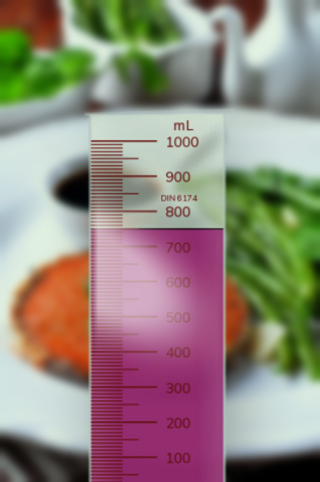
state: 750mL
